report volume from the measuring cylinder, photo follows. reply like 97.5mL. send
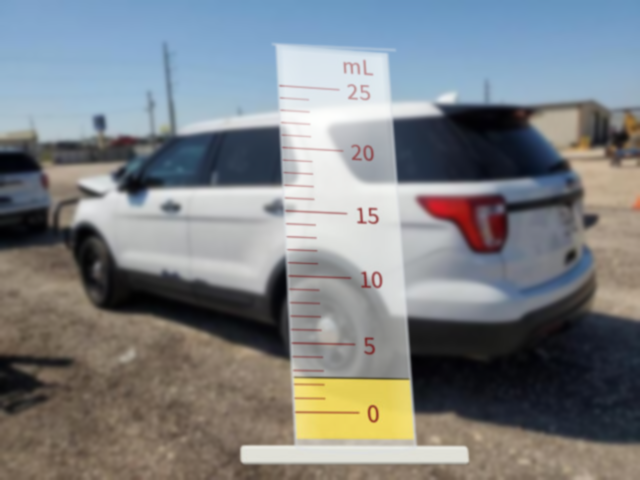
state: 2.5mL
